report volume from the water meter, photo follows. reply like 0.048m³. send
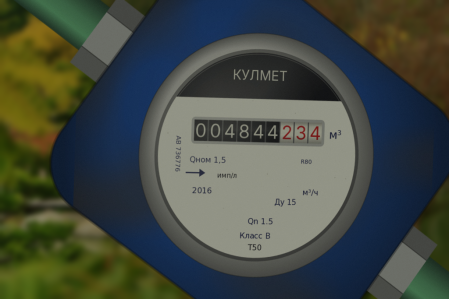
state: 4844.234m³
